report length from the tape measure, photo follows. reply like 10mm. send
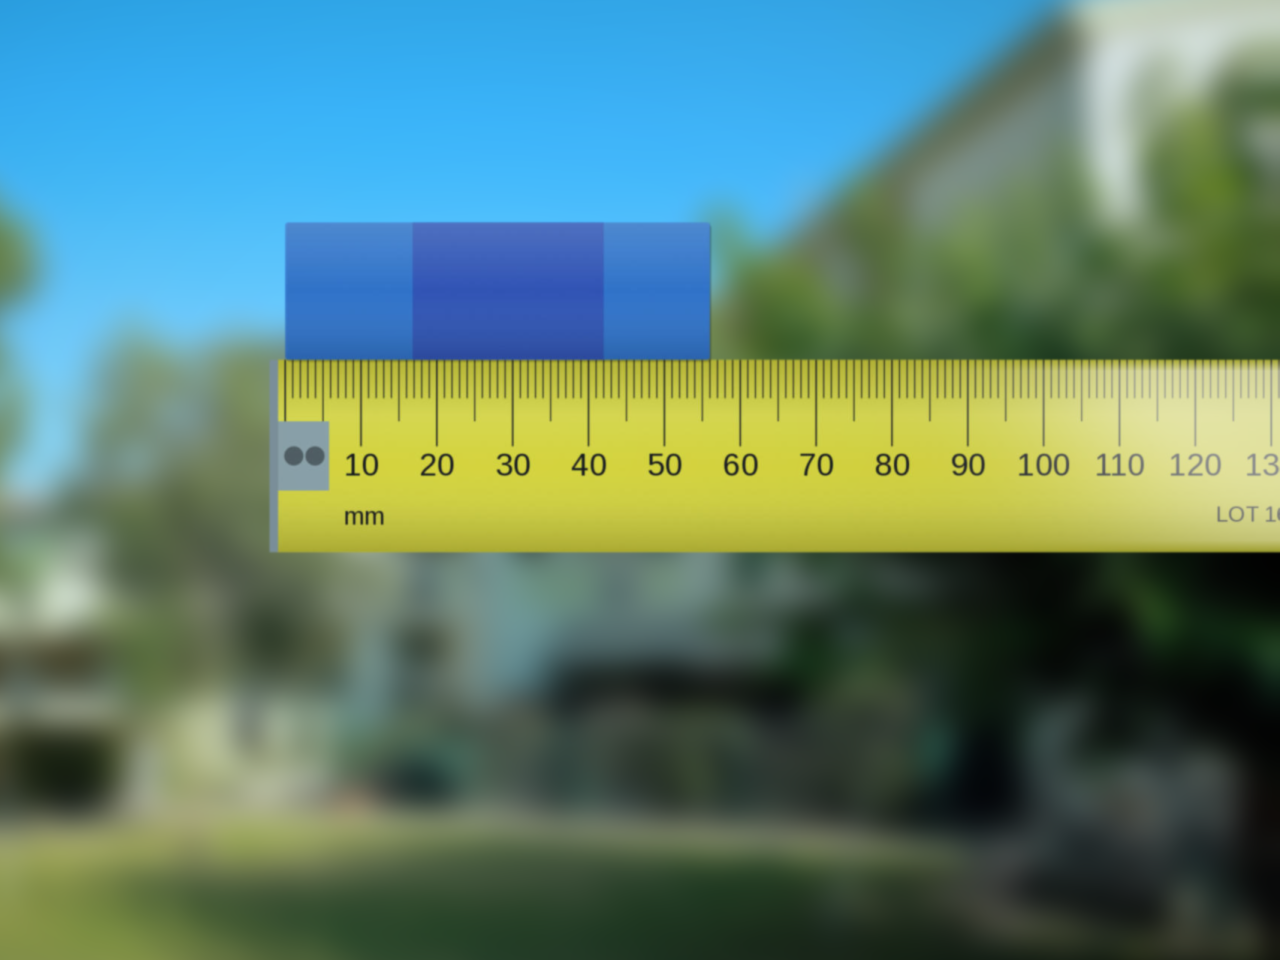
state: 56mm
